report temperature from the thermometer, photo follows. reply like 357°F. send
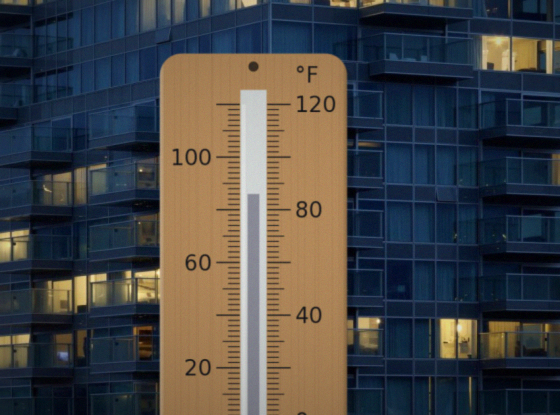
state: 86°F
